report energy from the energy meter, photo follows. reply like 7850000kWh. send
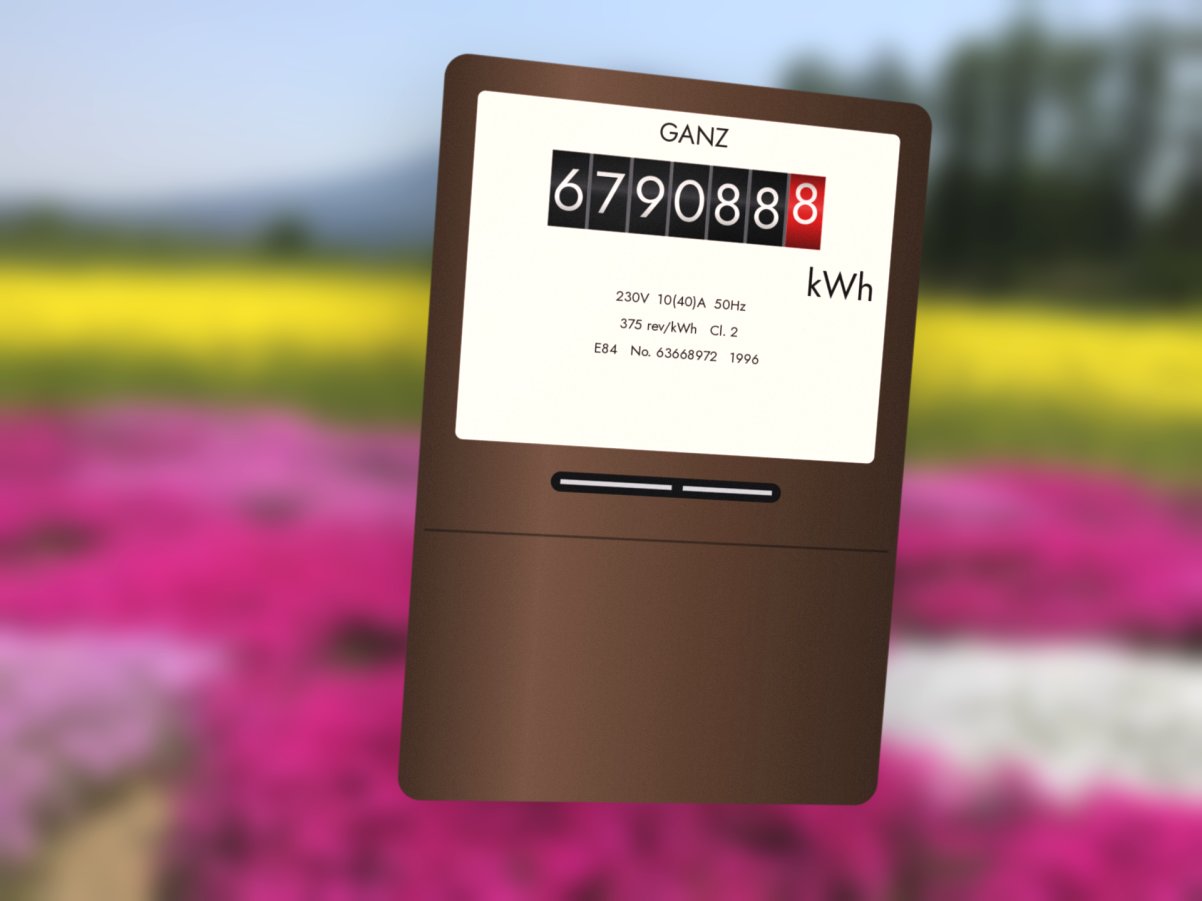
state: 679088.8kWh
